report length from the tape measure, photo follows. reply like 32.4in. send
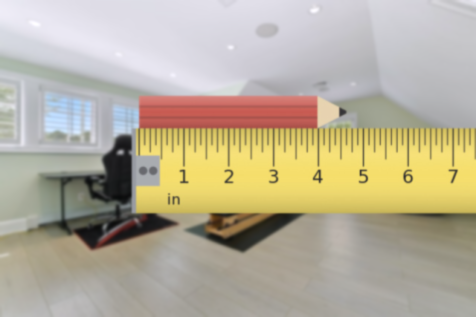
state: 4.625in
